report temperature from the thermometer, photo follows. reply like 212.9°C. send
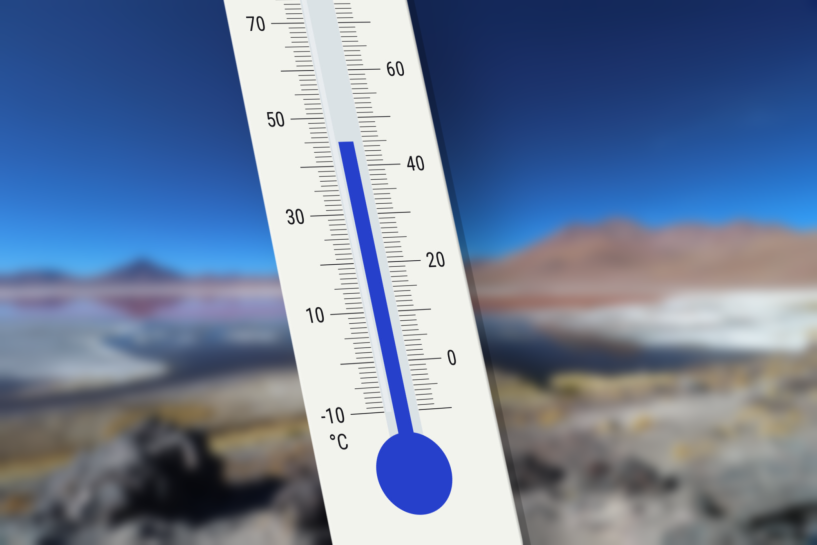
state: 45°C
